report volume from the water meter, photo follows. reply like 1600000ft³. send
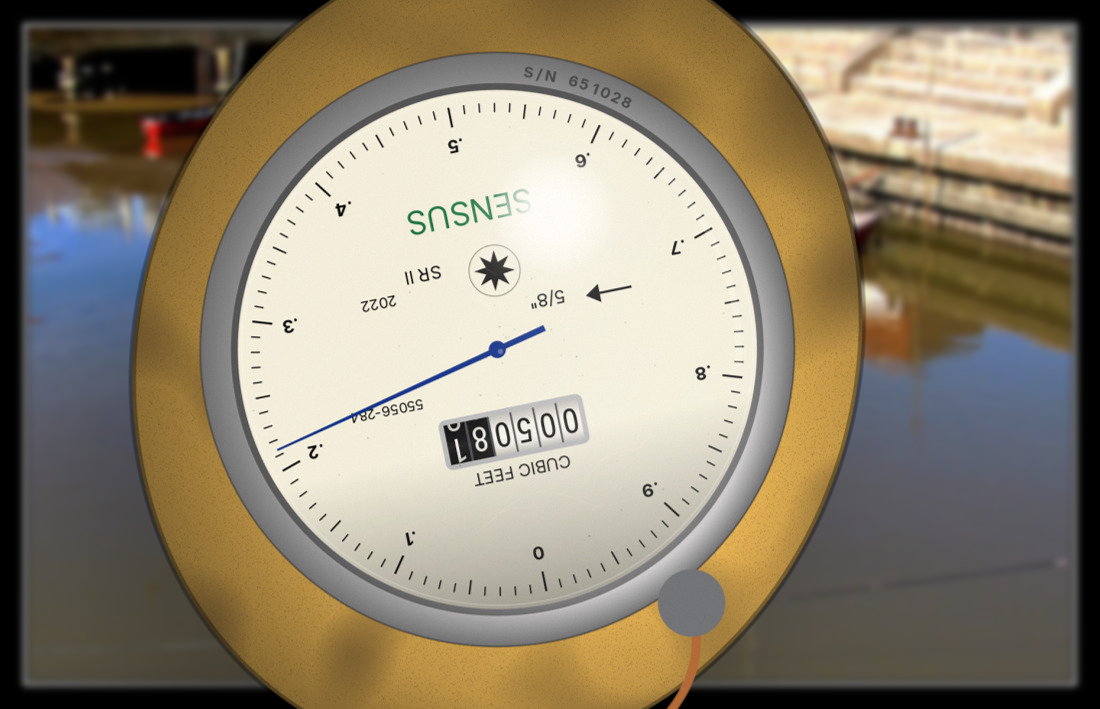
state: 5081.21ft³
